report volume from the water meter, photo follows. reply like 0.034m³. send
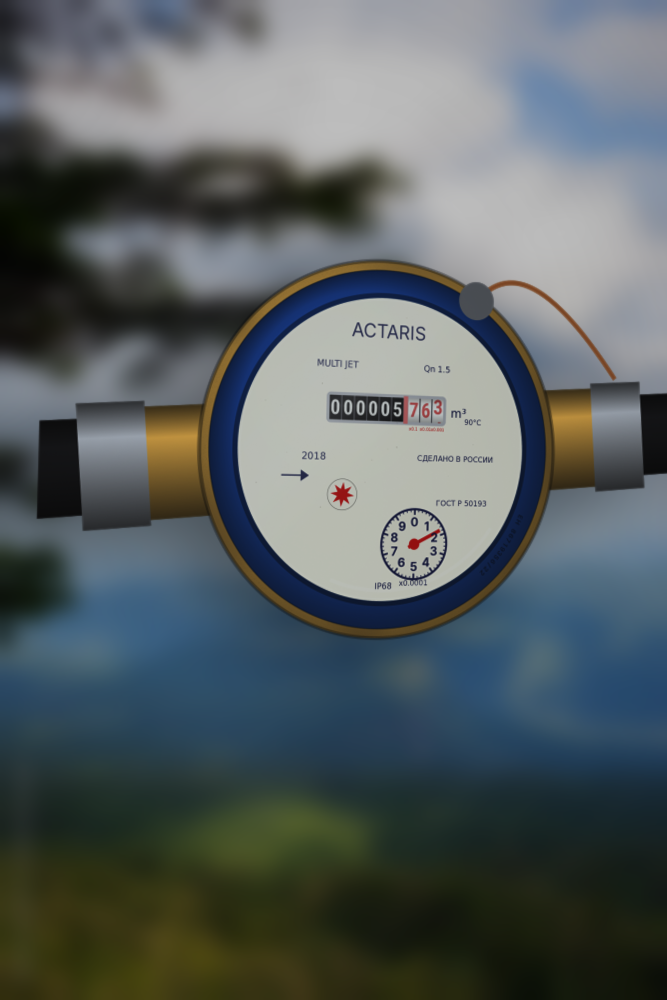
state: 5.7631m³
